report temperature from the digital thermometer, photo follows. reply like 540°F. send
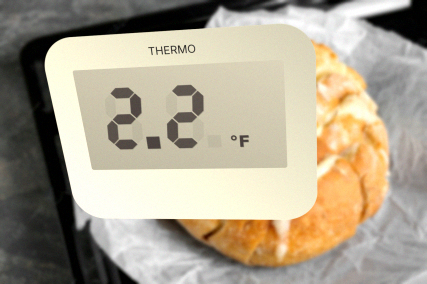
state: 2.2°F
